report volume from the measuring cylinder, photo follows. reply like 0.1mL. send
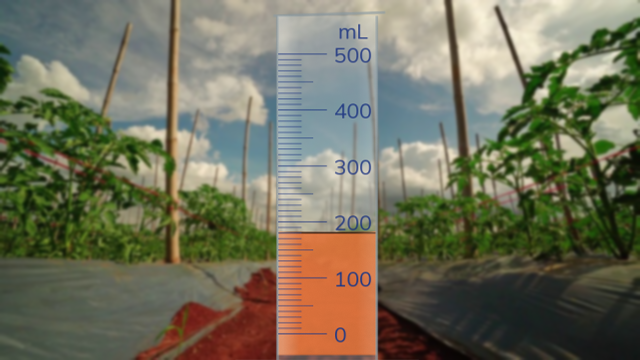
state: 180mL
